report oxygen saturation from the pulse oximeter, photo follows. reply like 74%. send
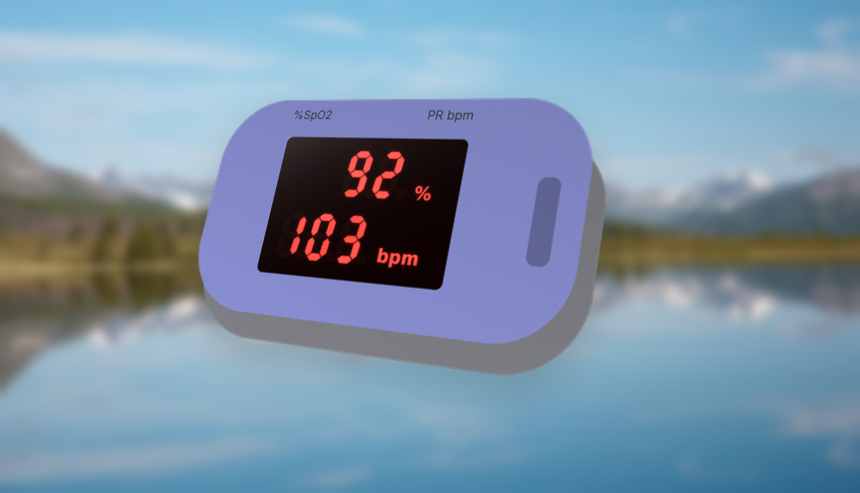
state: 92%
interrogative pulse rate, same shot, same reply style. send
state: 103bpm
